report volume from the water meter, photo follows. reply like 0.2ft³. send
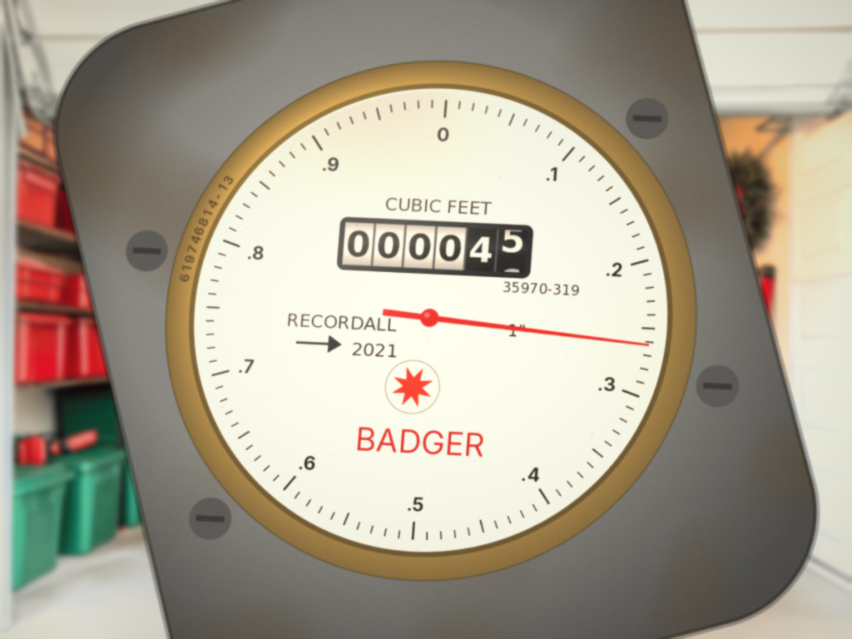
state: 45.26ft³
